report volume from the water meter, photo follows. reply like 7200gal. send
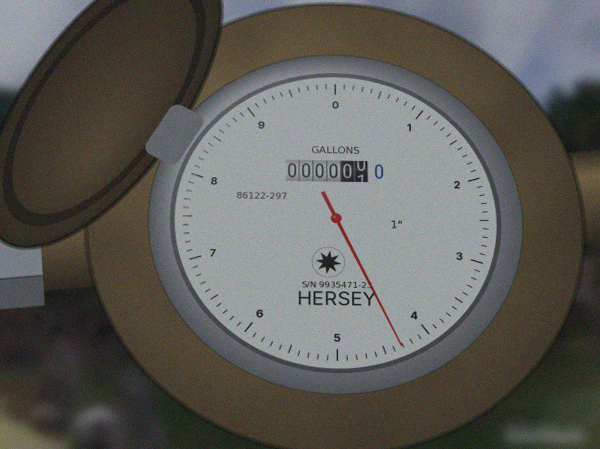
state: 4.3gal
